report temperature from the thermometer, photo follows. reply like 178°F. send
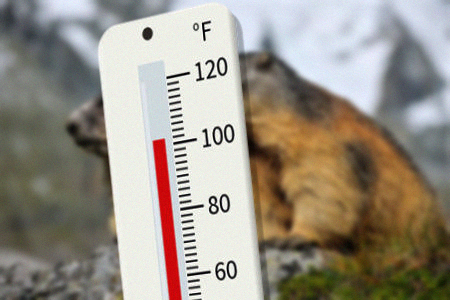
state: 102°F
